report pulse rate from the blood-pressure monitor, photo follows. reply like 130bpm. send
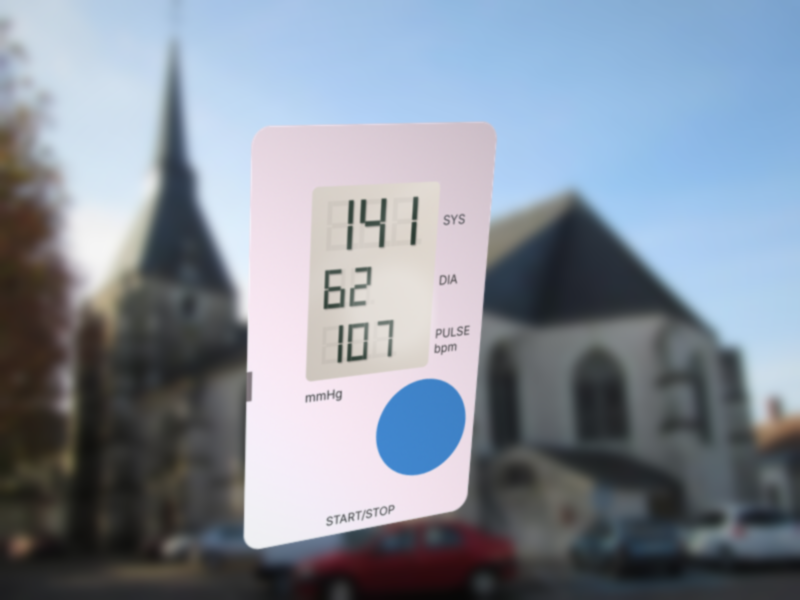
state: 107bpm
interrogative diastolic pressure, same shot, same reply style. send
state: 62mmHg
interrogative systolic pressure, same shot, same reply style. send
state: 141mmHg
